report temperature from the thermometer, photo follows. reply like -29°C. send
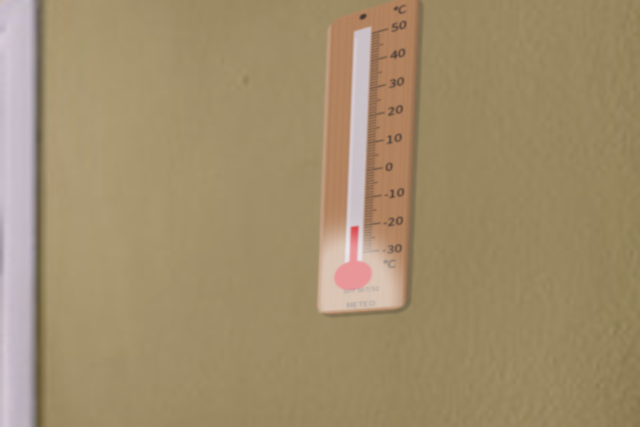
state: -20°C
